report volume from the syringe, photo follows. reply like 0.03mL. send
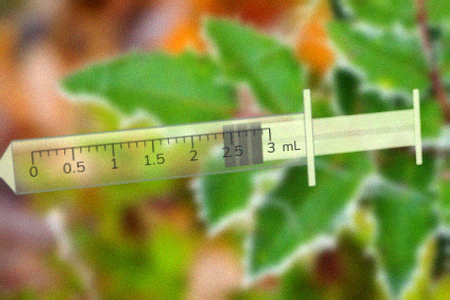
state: 2.4mL
